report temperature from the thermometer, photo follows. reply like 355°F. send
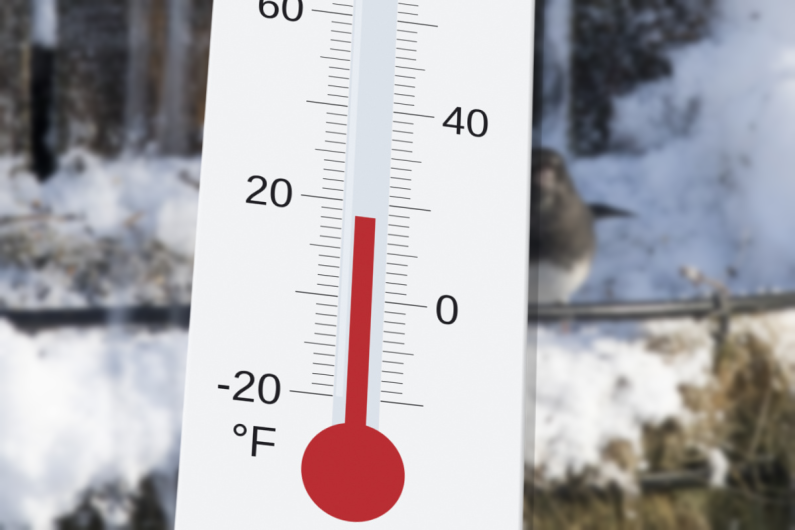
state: 17°F
